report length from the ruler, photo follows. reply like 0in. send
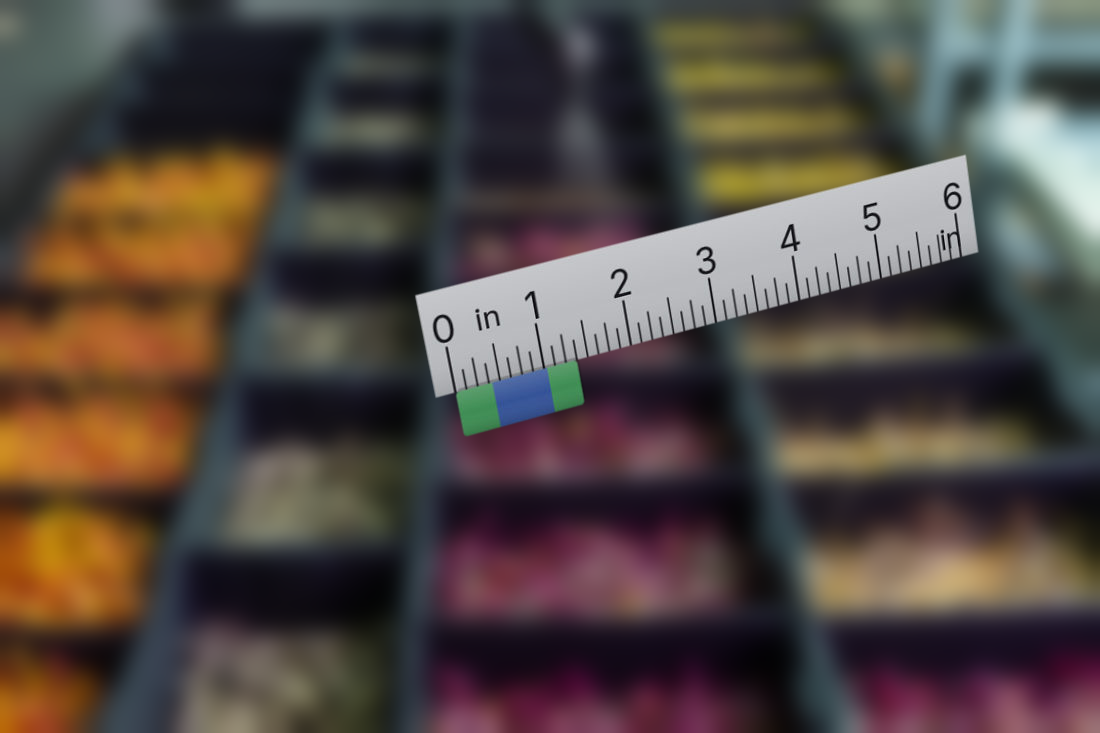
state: 1.375in
